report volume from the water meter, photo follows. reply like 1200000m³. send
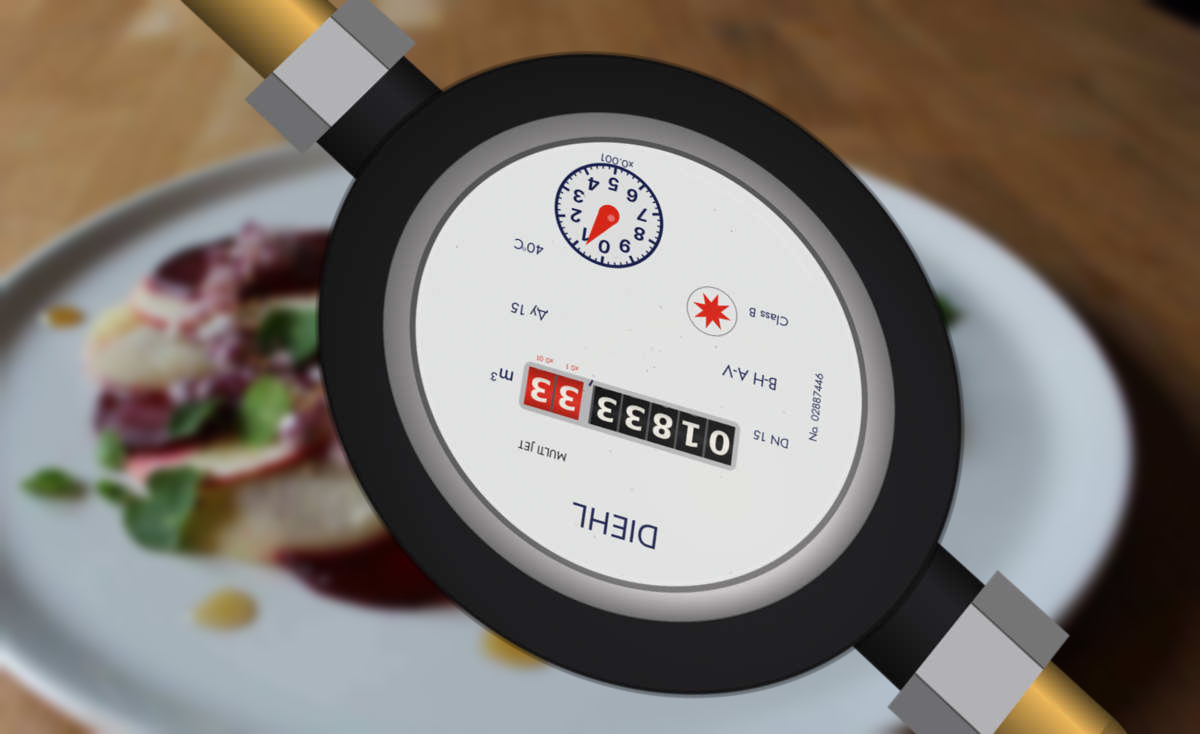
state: 1833.330m³
